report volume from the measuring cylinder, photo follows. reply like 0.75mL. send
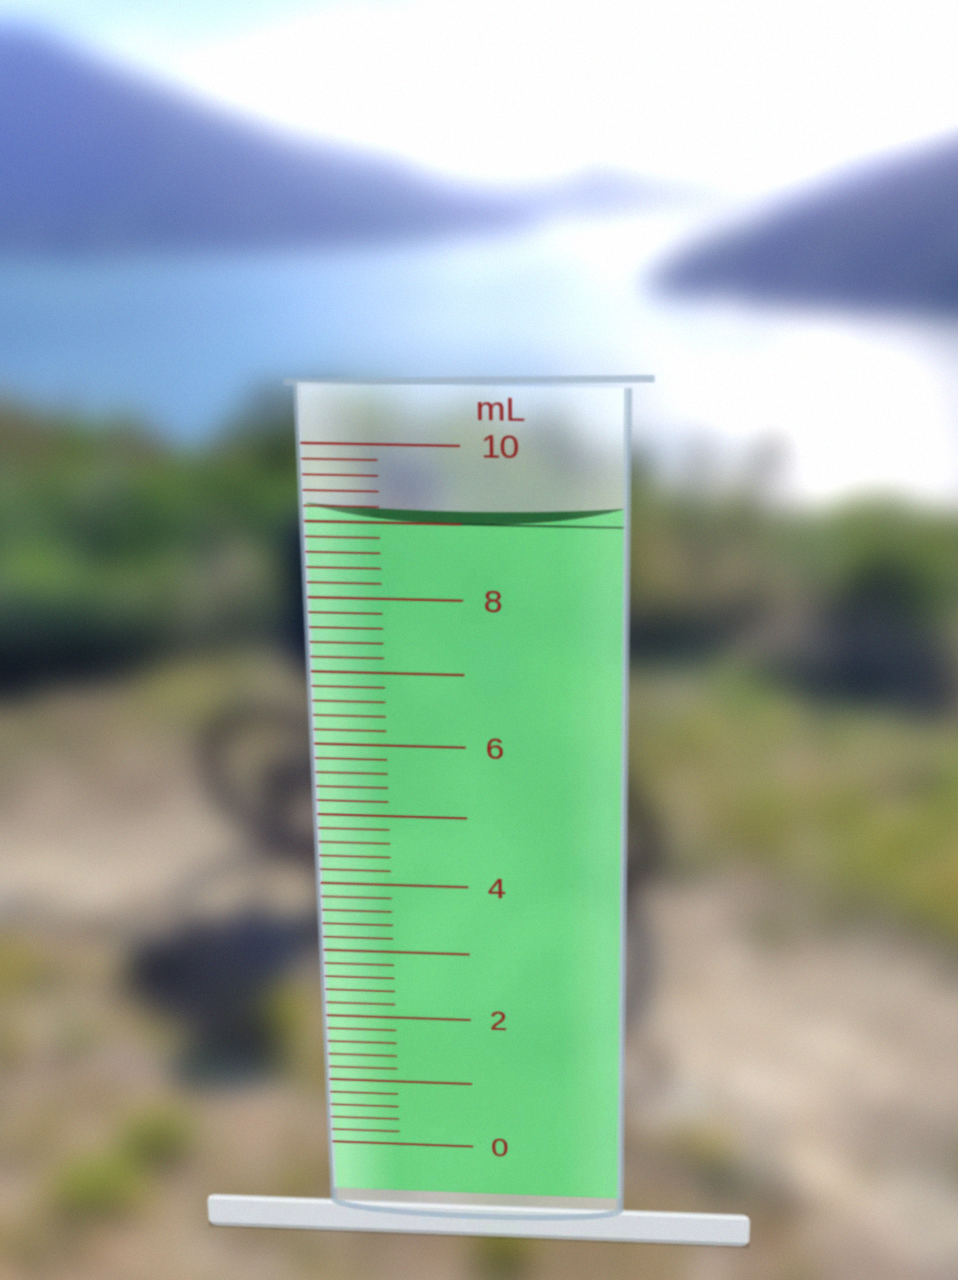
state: 9mL
